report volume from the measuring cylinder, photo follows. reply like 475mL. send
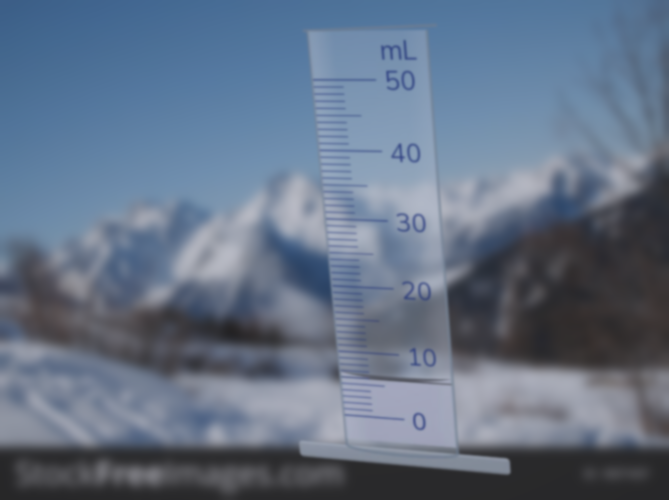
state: 6mL
